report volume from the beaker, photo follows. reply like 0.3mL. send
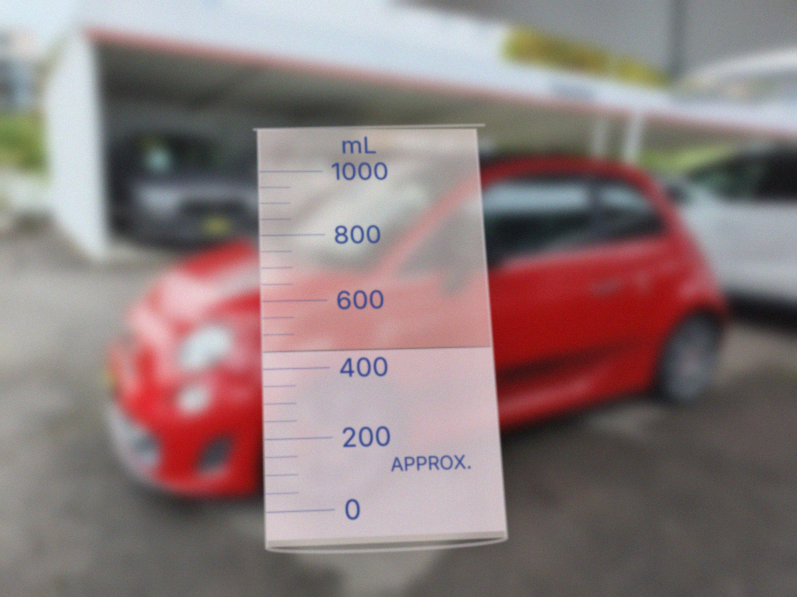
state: 450mL
